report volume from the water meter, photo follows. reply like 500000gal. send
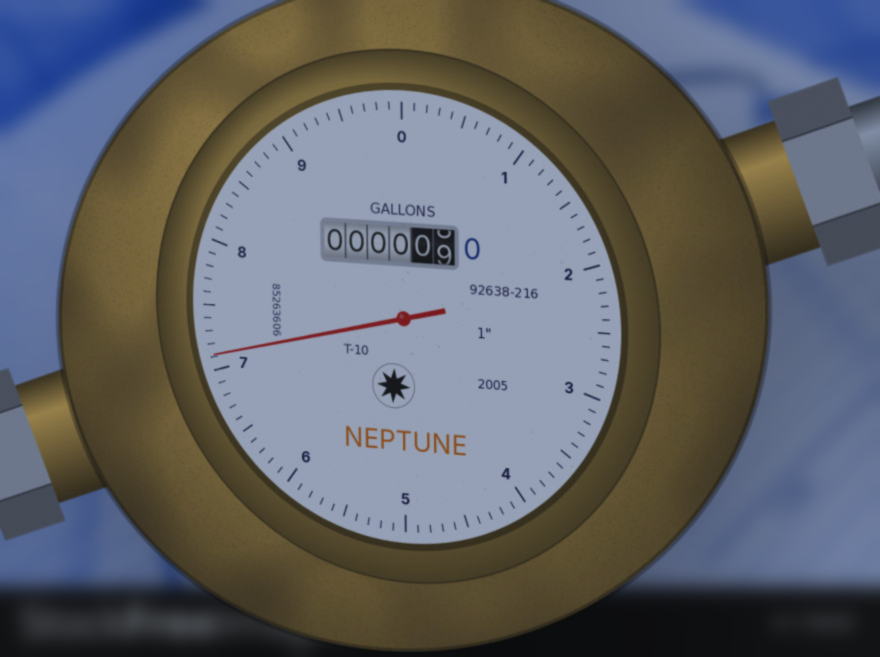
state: 87.1gal
